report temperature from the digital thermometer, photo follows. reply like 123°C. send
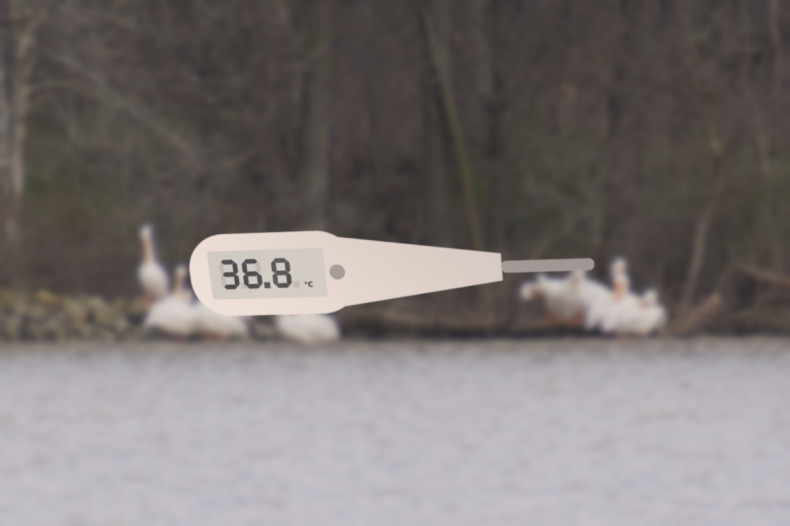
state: 36.8°C
